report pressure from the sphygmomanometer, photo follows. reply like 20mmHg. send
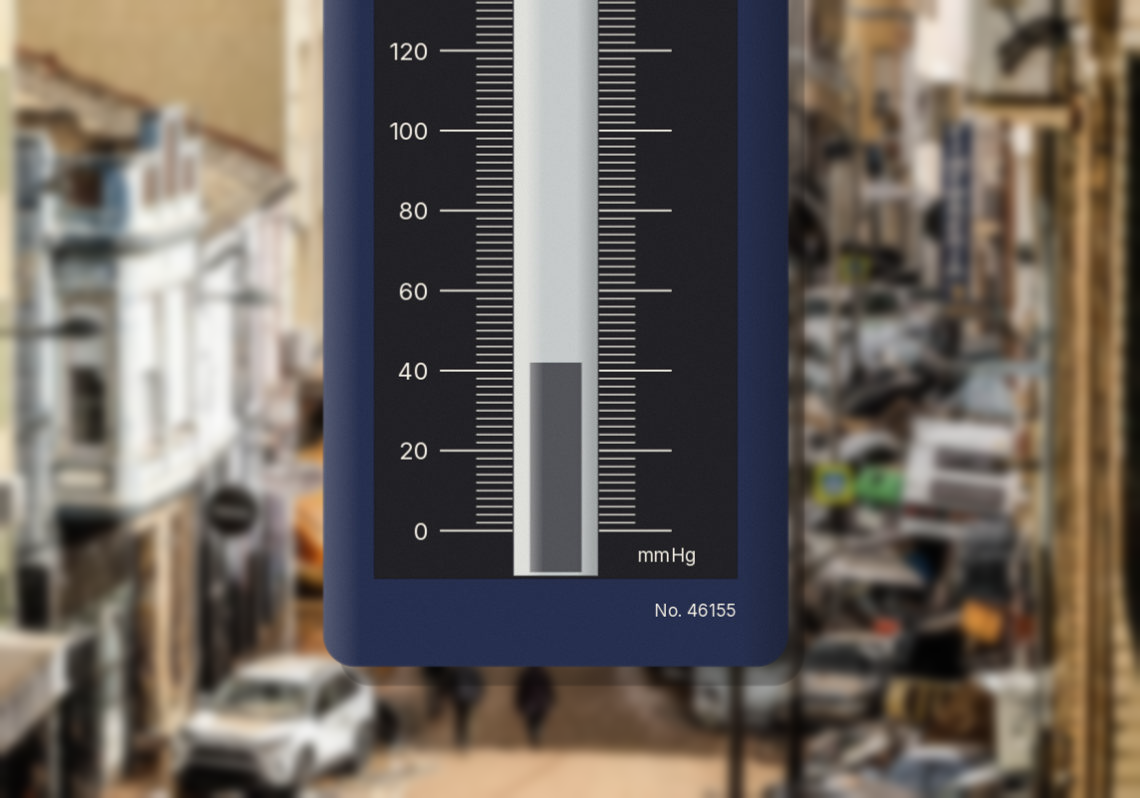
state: 42mmHg
